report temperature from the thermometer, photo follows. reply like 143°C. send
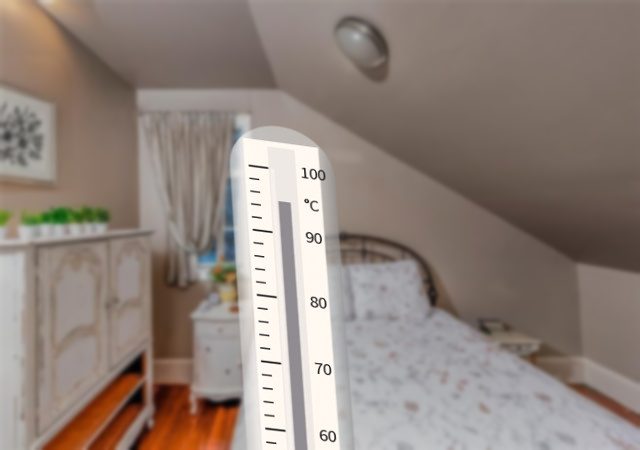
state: 95°C
